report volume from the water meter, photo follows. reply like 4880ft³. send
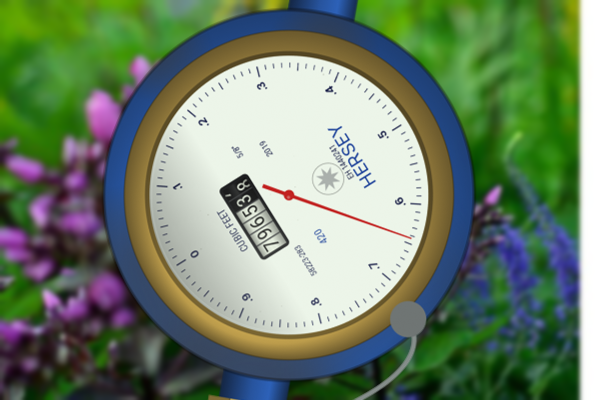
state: 796537.64ft³
